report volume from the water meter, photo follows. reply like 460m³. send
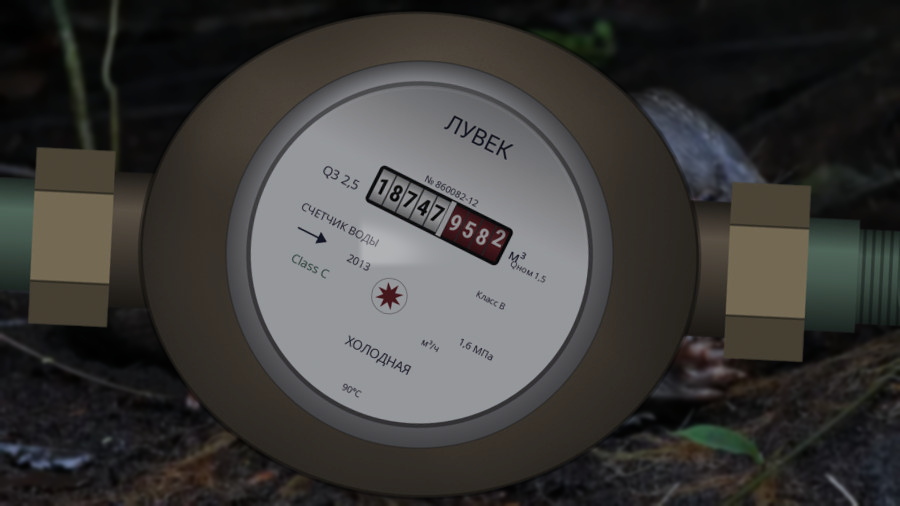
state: 18747.9582m³
